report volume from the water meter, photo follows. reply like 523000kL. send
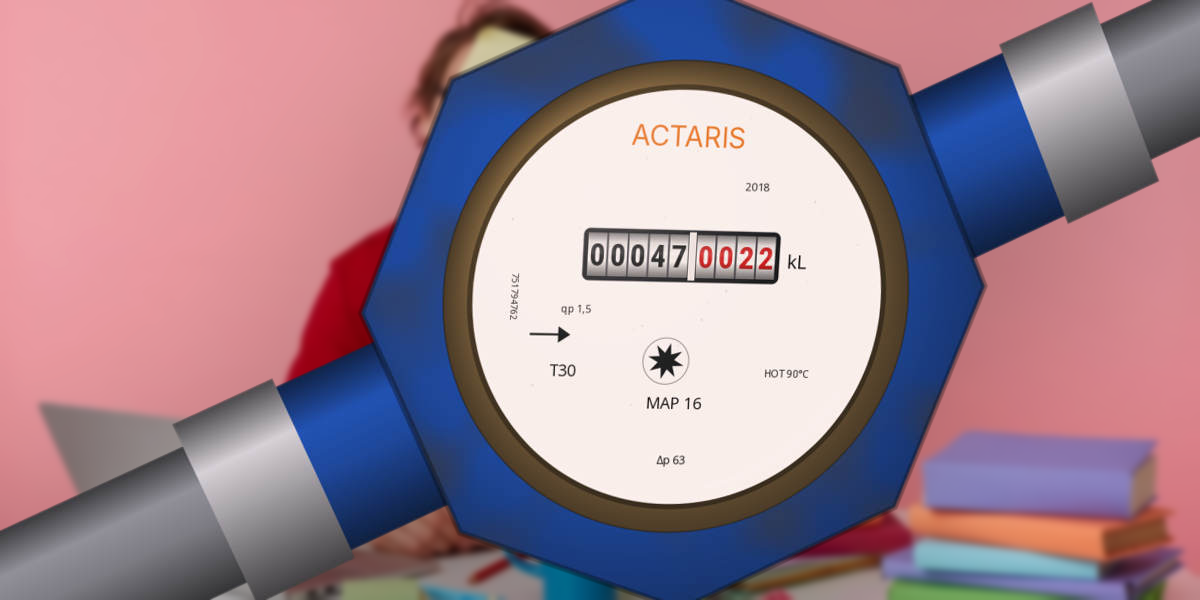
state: 47.0022kL
